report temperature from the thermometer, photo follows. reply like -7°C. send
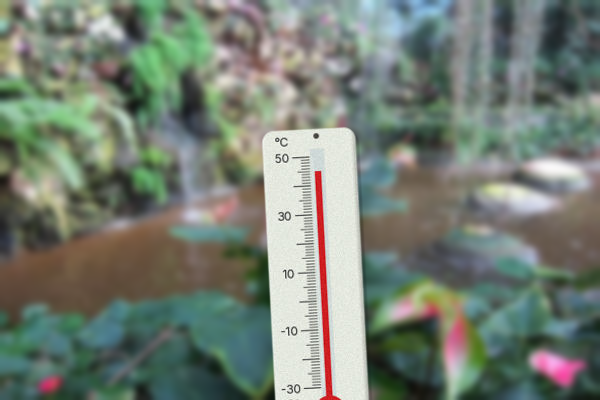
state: 45°C
